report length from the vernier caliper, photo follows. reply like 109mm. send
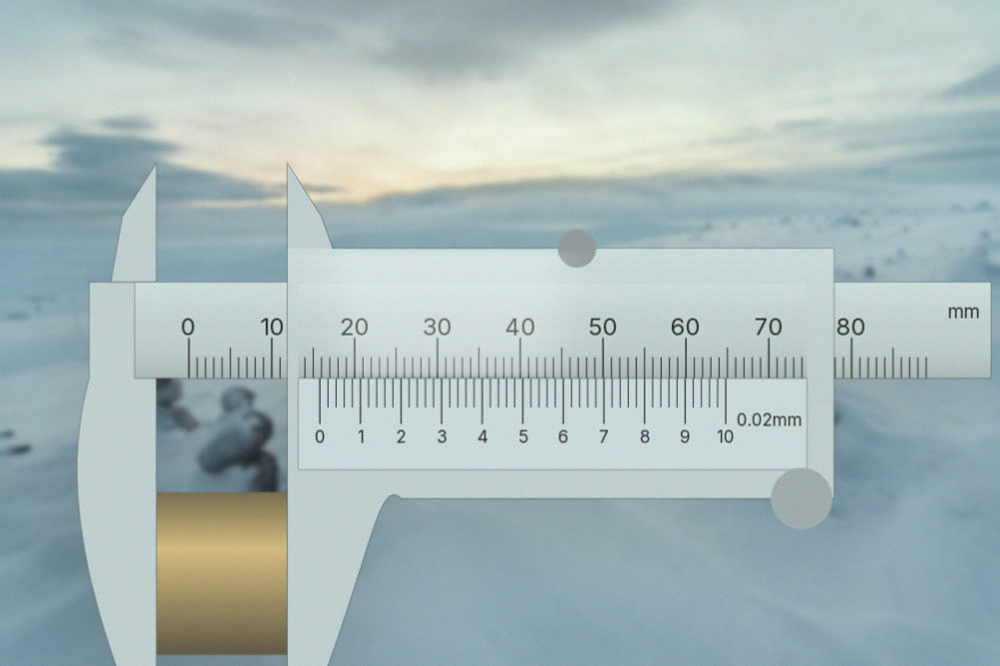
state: 15.8mm
